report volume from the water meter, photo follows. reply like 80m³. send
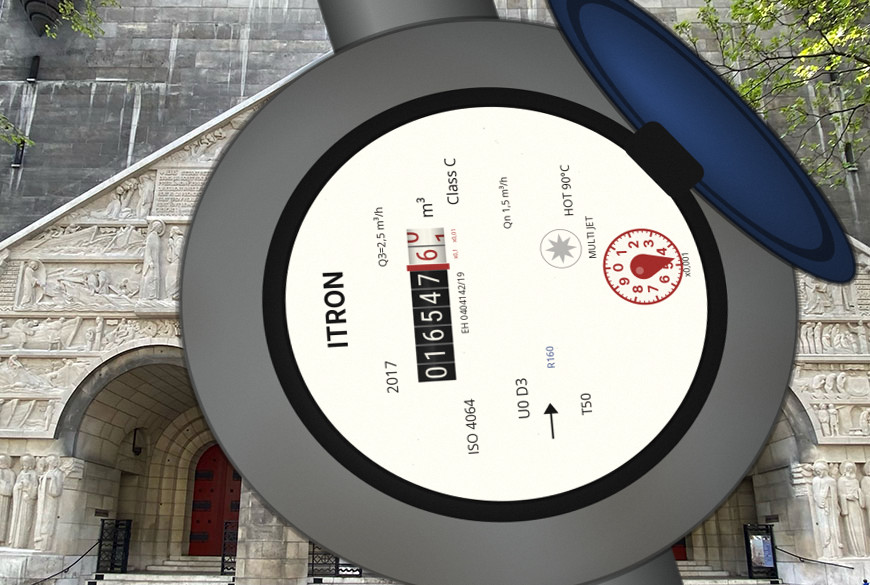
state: 16547.604m³
